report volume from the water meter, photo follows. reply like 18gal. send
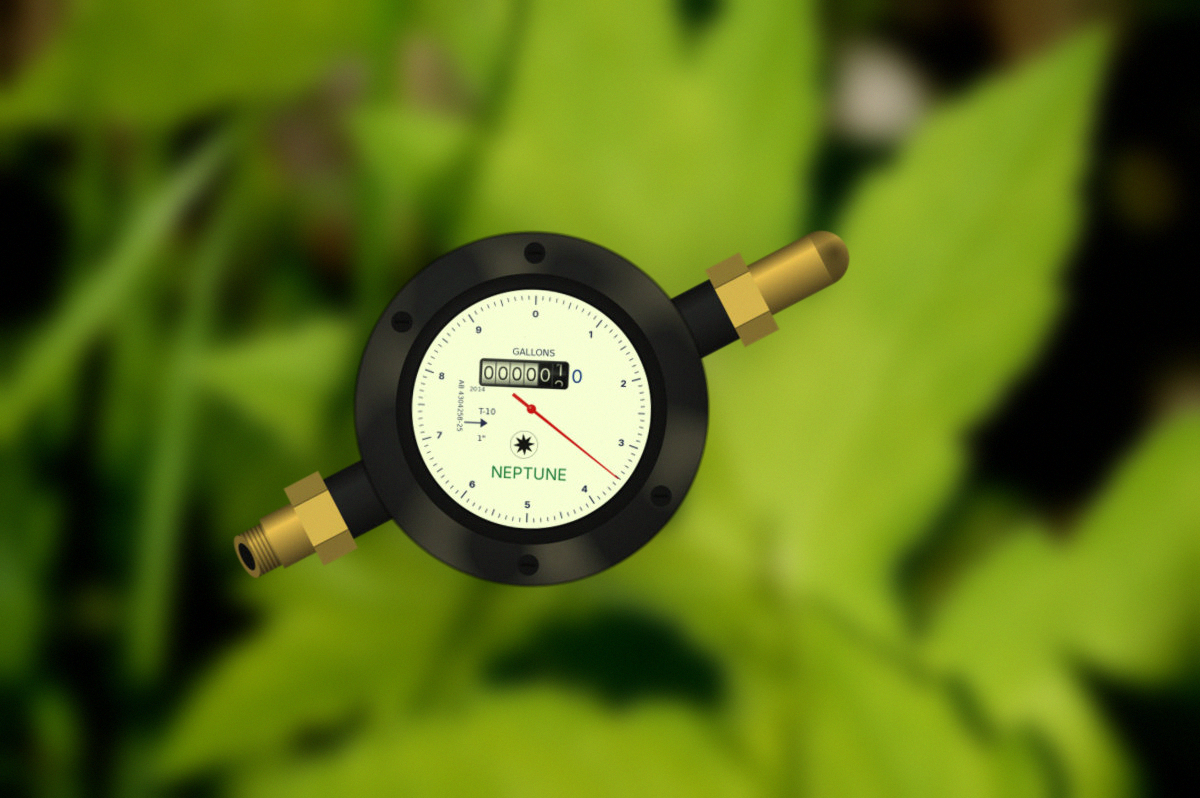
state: 13.5gal
